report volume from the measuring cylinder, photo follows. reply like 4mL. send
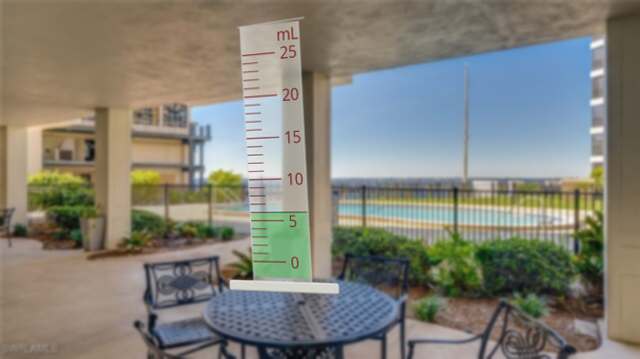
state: 6mL
